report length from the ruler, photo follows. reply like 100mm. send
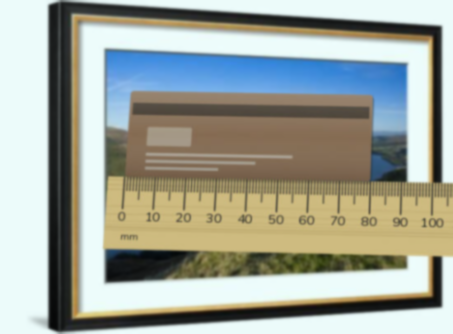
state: 80mm
